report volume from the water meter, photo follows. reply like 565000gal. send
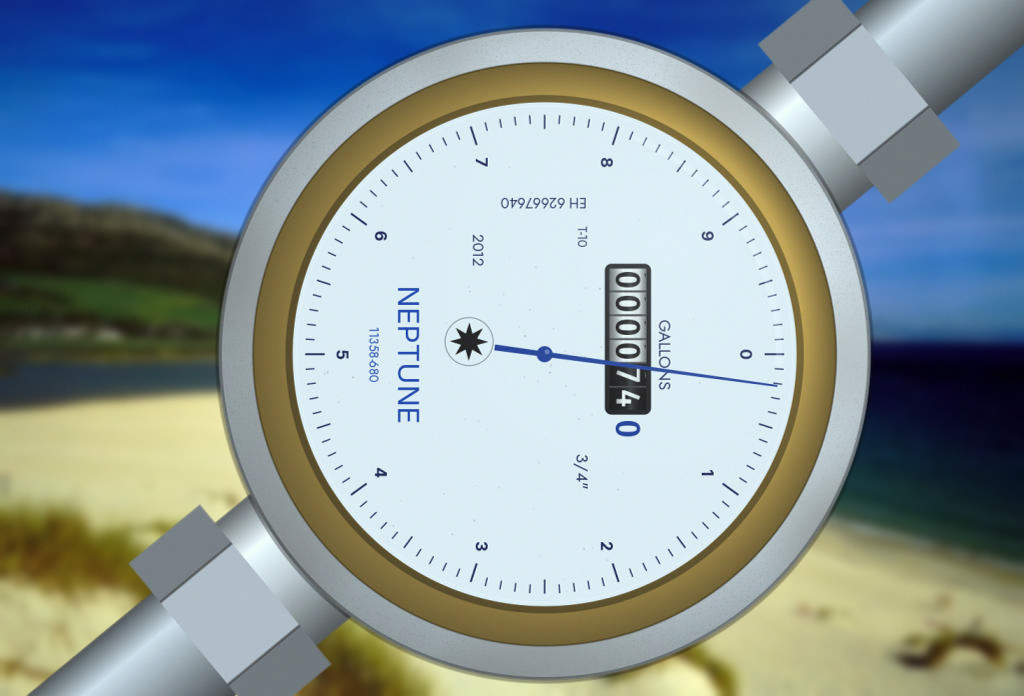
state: 740.2gal
